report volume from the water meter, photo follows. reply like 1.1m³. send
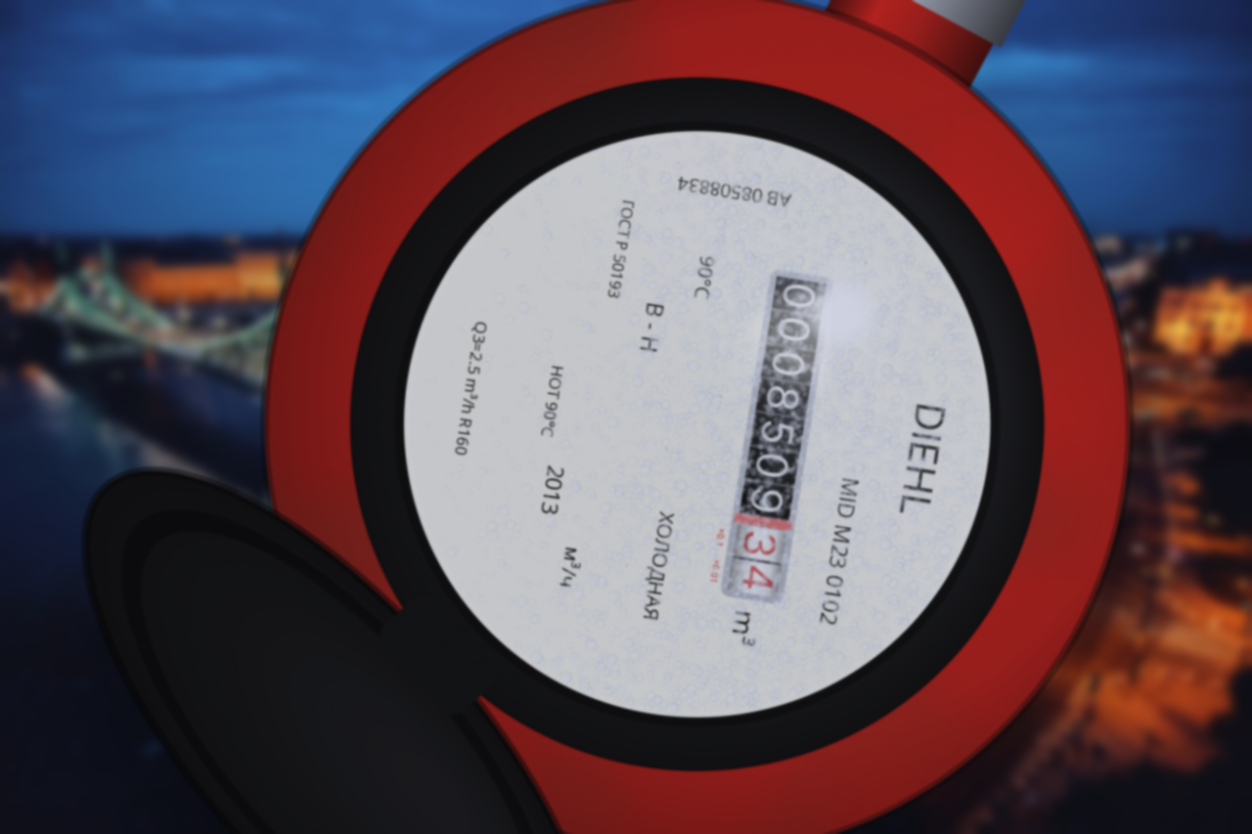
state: 8509.34m³
